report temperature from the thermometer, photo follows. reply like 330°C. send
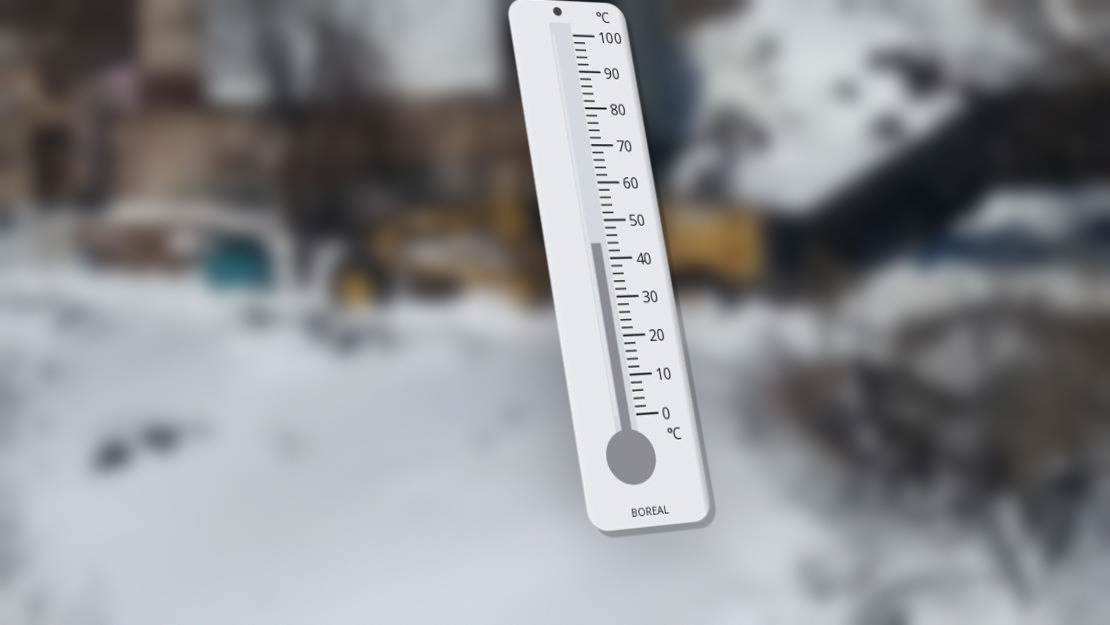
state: 44°C
